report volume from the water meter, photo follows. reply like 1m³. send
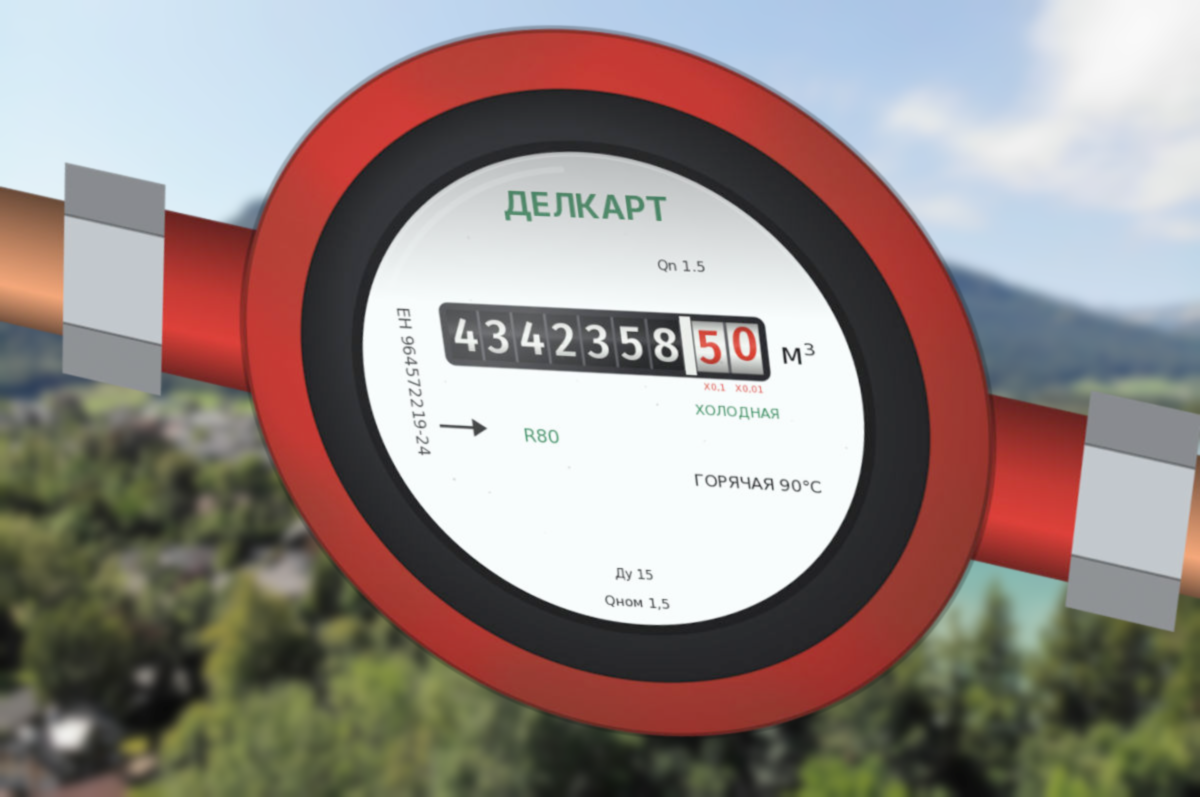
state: 4342358.50m³
